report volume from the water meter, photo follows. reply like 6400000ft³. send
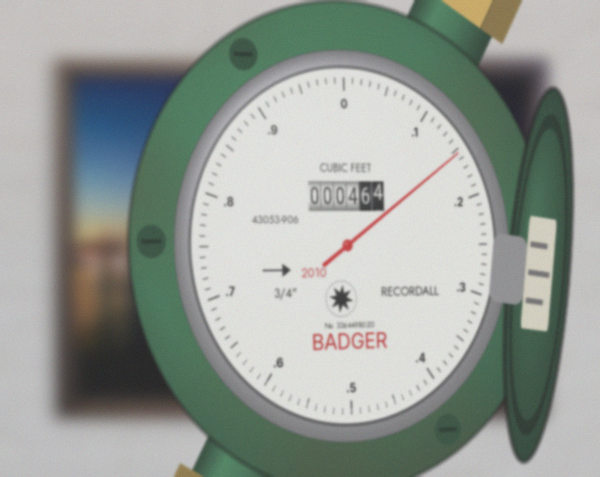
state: 464.15ft³
